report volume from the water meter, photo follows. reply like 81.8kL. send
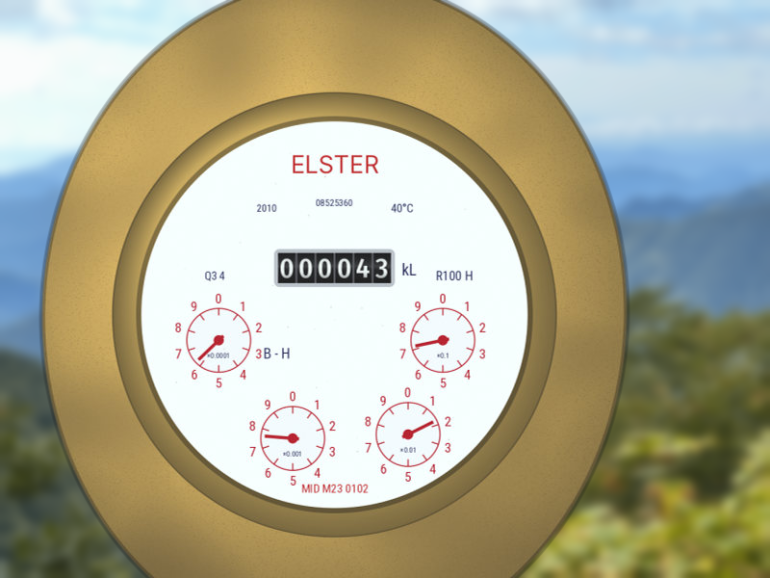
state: 43.7176kL
